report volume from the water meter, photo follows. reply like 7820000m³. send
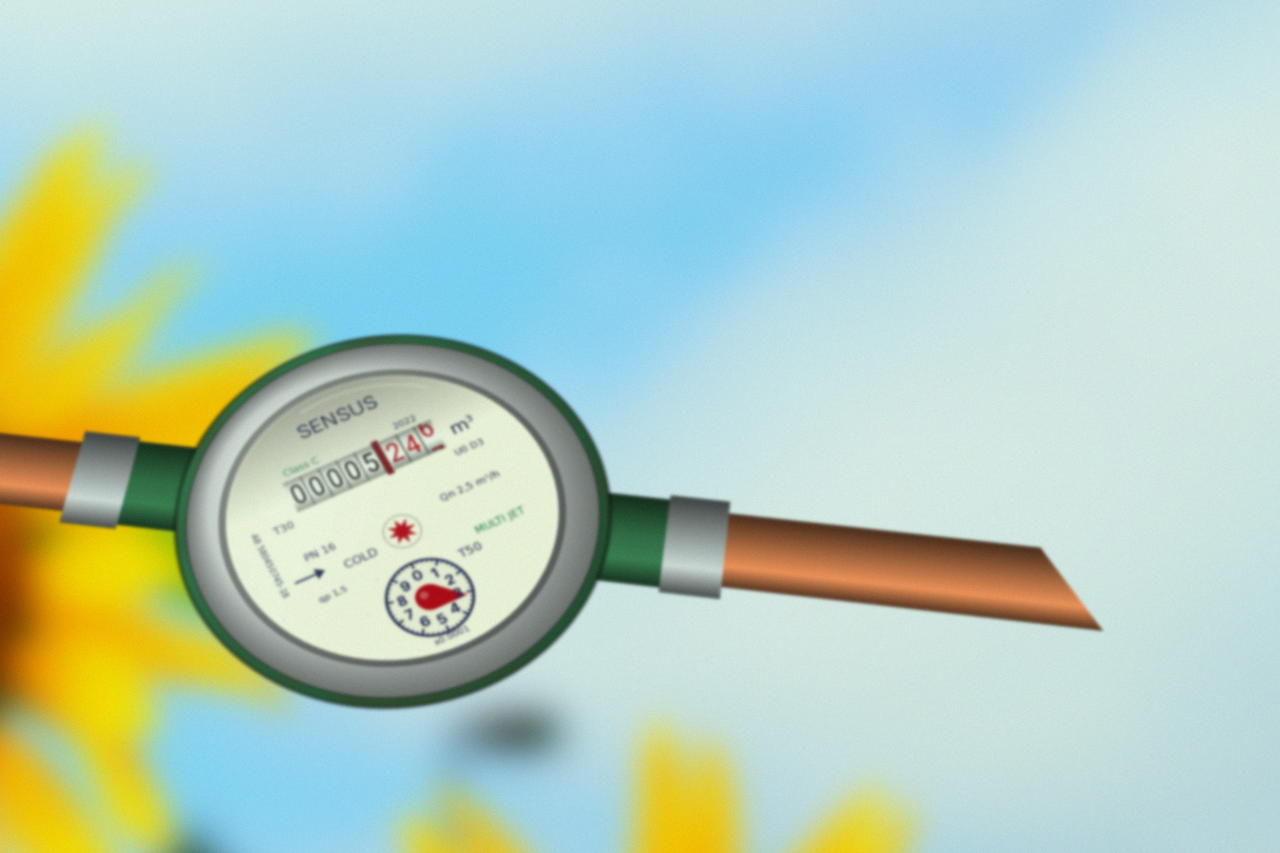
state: 5.2463m³
